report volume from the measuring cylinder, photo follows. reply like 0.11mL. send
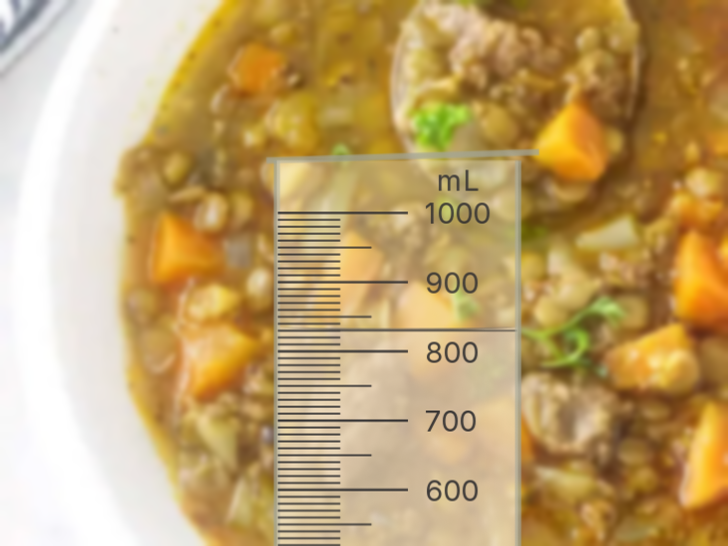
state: 830mL
